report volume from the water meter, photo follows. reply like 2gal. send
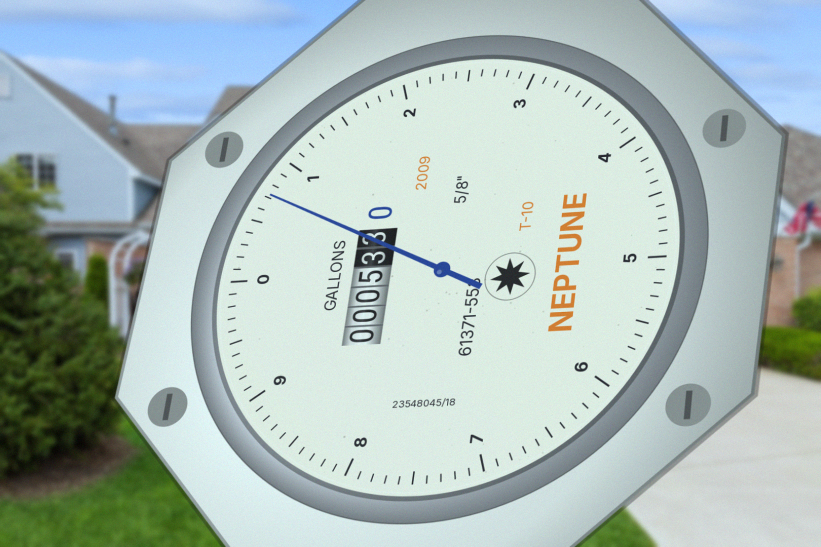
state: 5330.7gal
